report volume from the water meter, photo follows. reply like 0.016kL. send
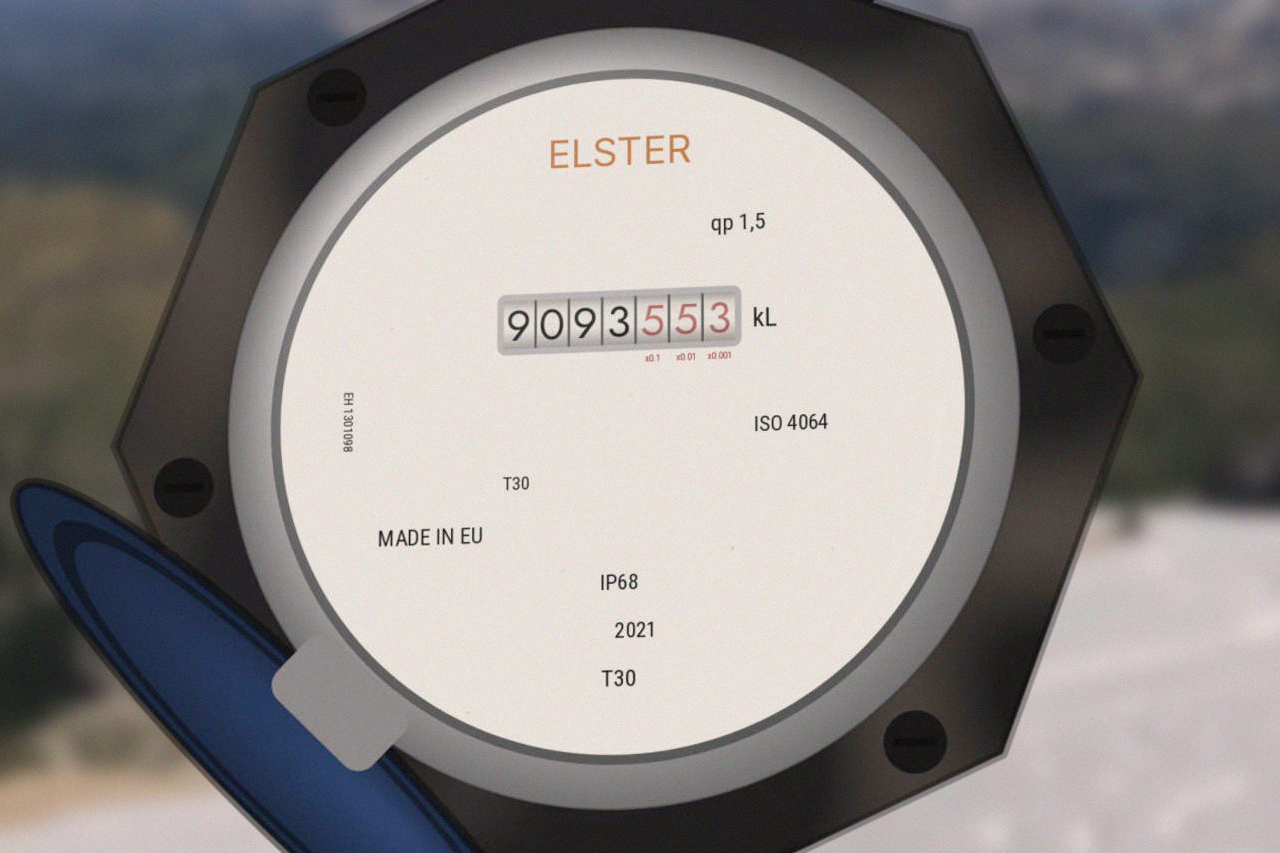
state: 9093.553kL
